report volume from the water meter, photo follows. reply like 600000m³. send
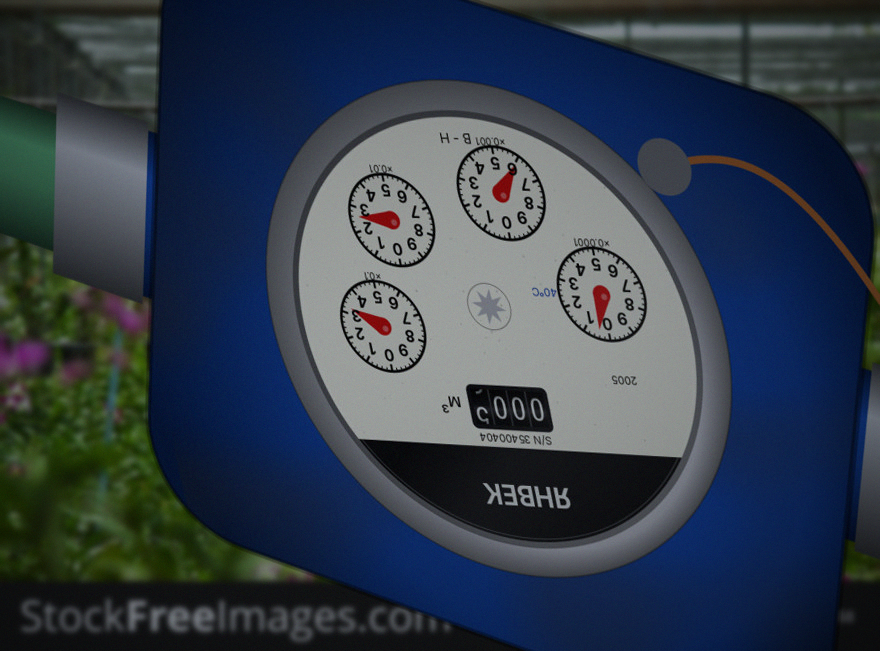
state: 5.3260m³
